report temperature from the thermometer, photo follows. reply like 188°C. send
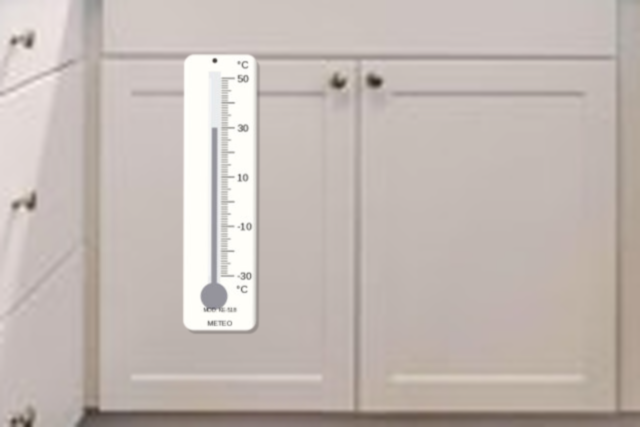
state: 30°C
